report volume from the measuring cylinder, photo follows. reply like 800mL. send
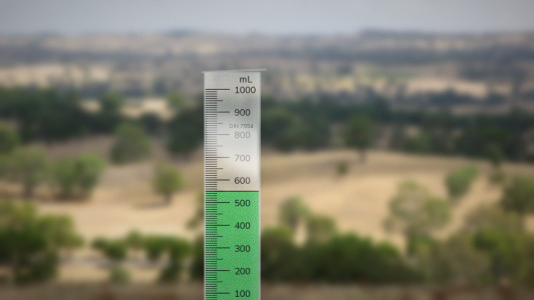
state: 550mL
